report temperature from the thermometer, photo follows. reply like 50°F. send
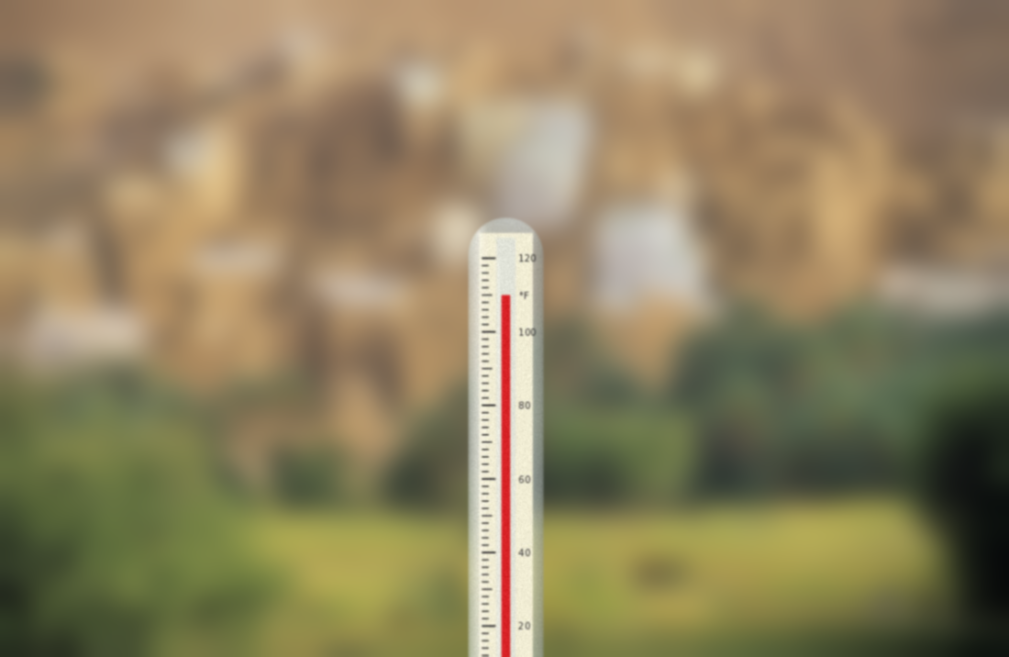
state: 110°F
